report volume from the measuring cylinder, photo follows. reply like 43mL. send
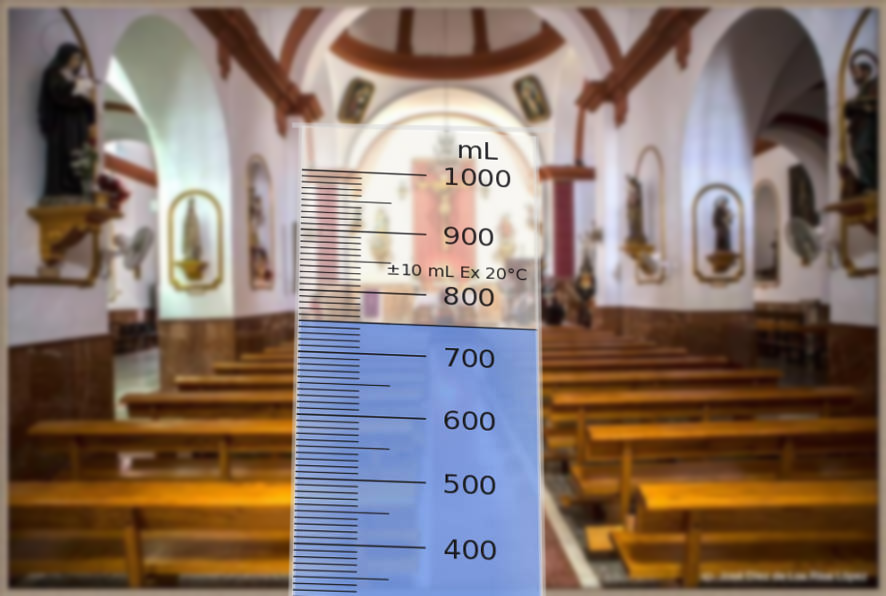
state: 750mL
